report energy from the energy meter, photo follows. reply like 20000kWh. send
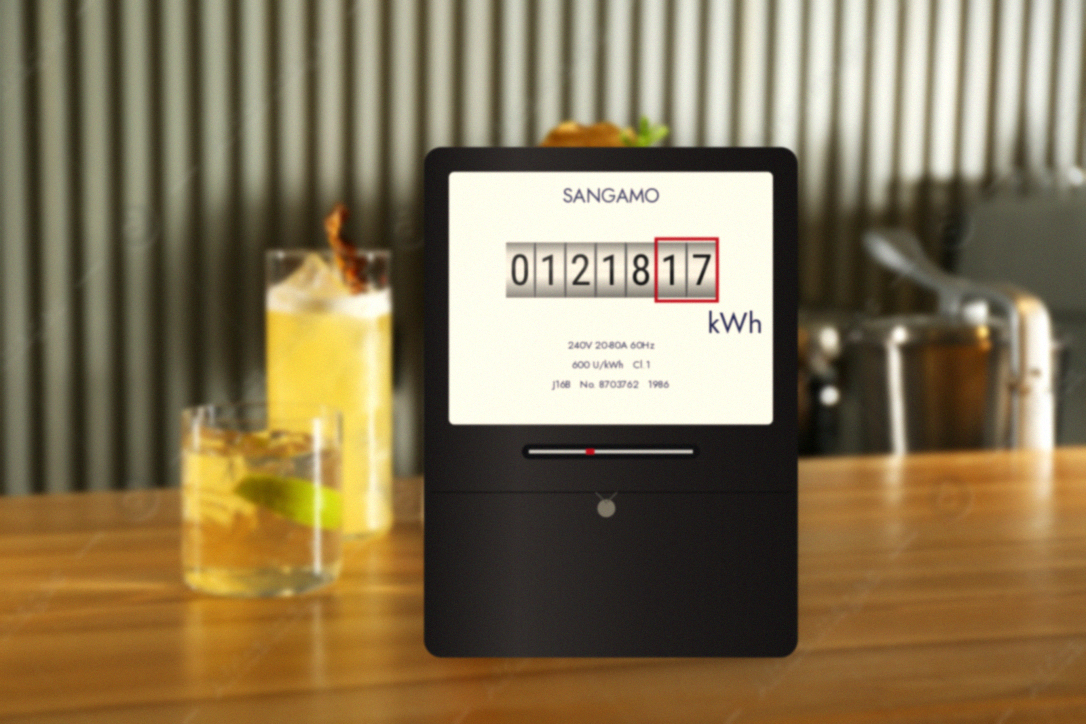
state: 1218.17kWh
